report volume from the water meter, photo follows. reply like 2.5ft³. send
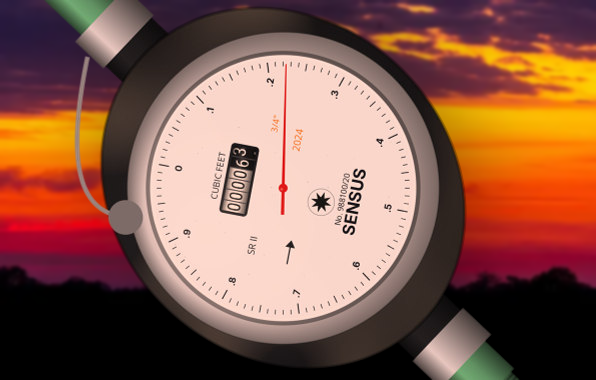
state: 63.22ft³
